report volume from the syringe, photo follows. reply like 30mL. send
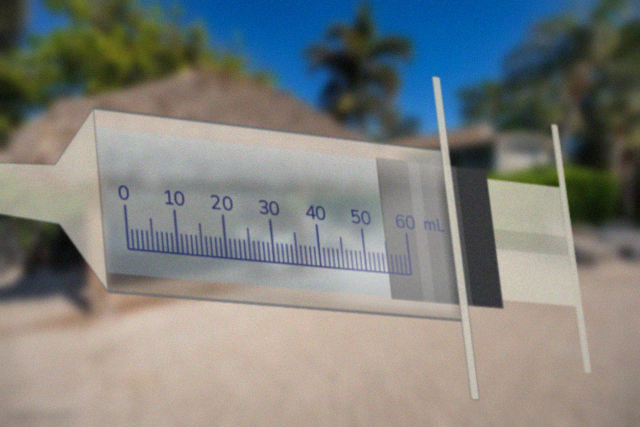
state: 55mL
